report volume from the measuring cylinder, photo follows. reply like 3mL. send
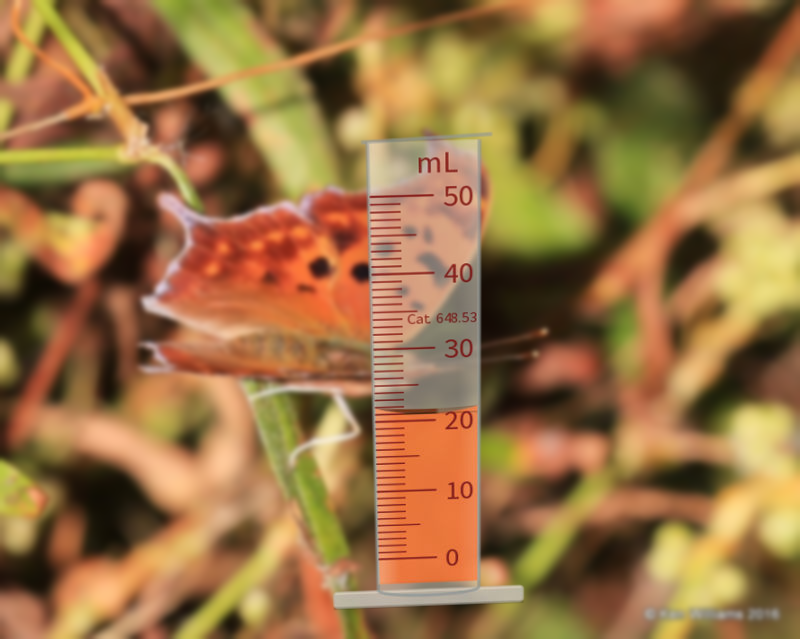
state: 21mL
